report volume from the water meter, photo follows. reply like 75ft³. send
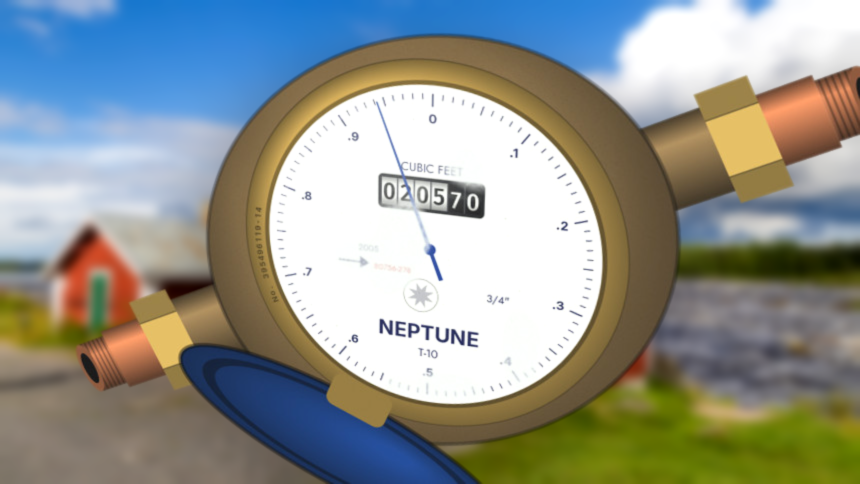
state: 20569.94ft³
